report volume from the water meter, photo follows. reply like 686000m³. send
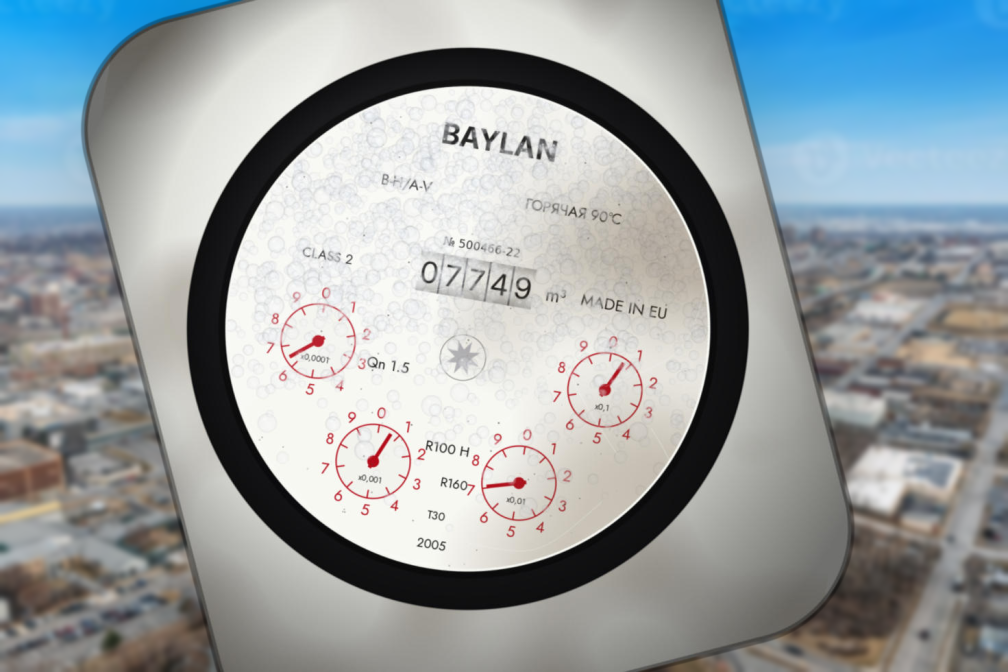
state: 7749.0706m³
